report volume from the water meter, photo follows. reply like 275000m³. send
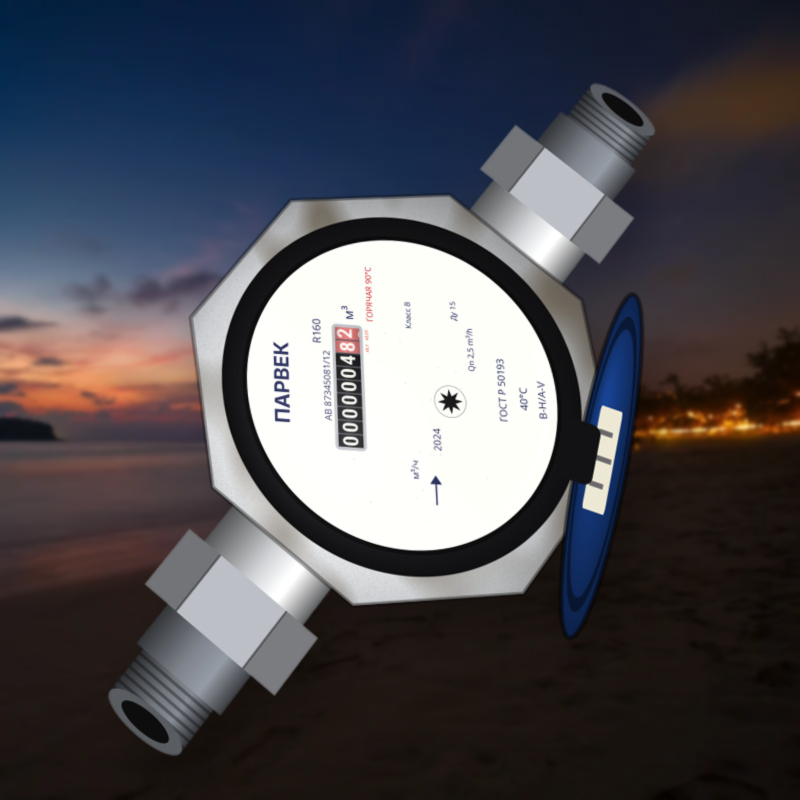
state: 4.82m³
